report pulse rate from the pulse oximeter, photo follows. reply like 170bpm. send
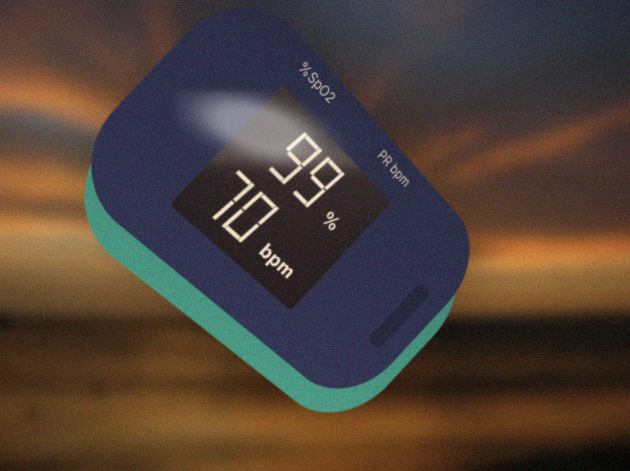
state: 70bpm
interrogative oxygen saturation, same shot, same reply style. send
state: 99%
